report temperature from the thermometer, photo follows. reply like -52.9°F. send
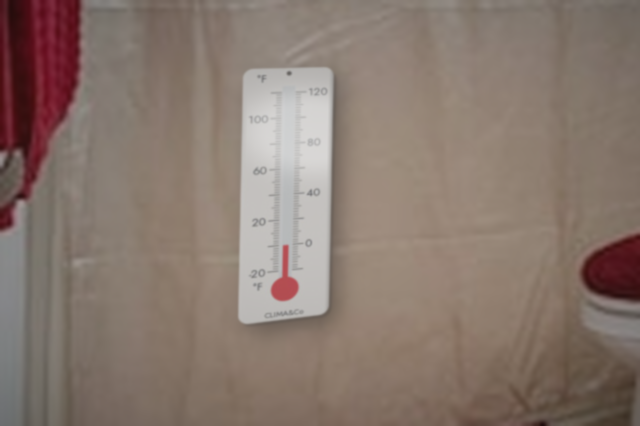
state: 0°F
